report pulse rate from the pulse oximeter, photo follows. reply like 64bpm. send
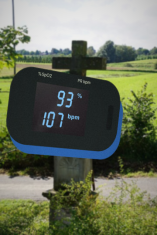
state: 107bpm
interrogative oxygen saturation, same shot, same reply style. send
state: 93%
